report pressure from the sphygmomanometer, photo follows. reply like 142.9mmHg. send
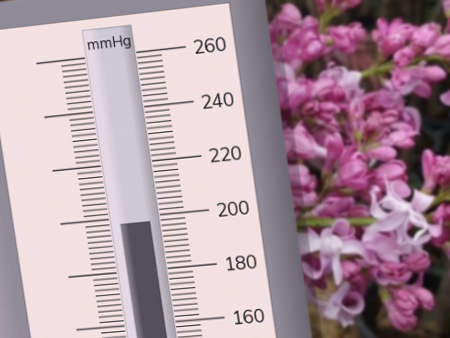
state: 198mmHg
